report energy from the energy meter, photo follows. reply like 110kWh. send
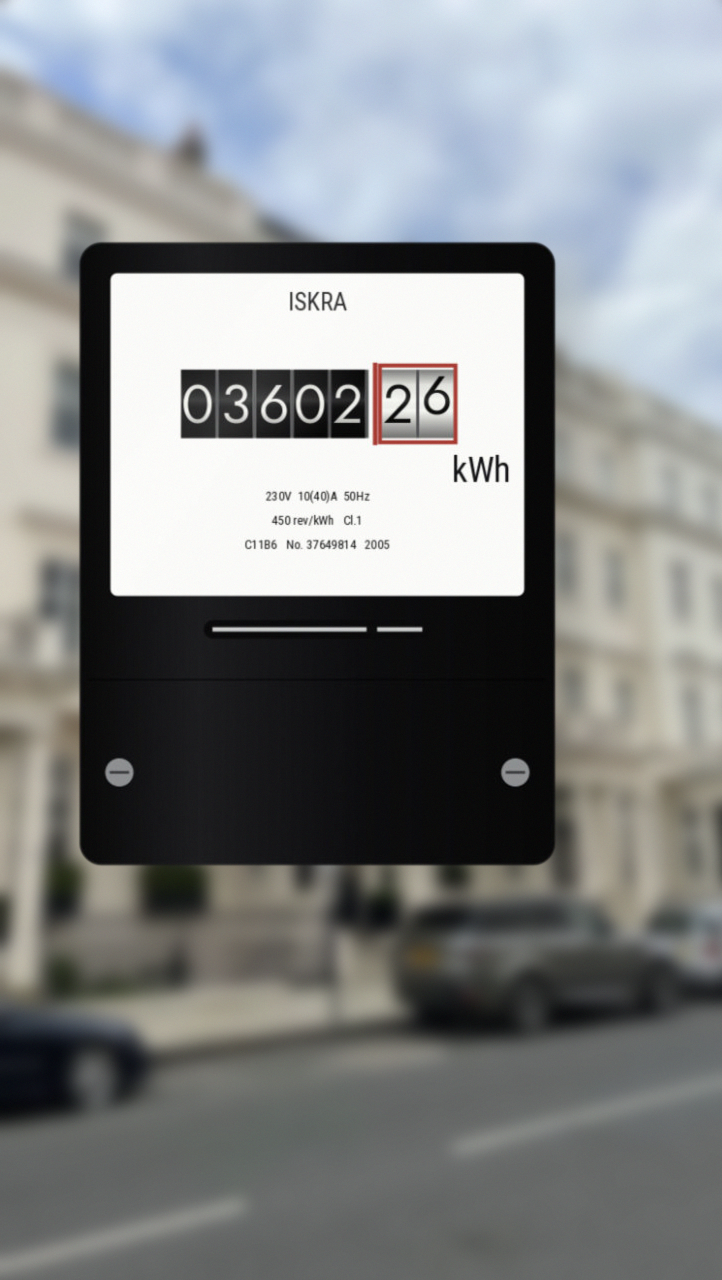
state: 3602.26kWh
